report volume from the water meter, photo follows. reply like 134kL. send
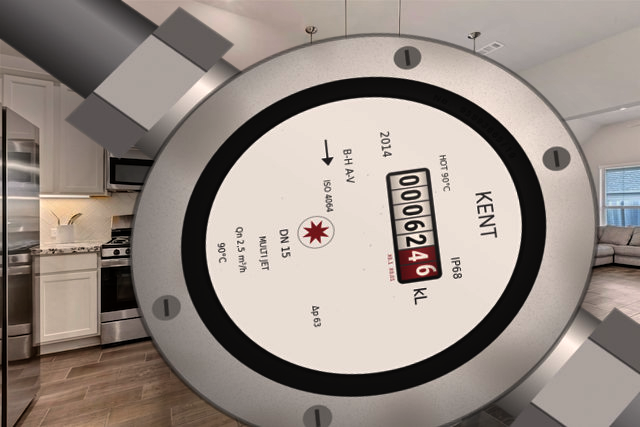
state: 62.46kL
